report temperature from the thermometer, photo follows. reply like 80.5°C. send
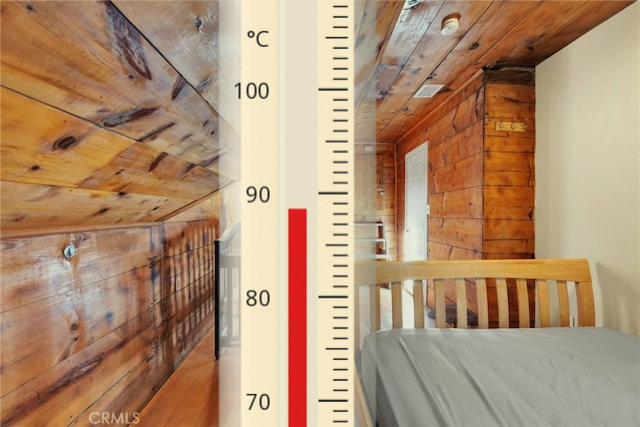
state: 88.5°C
